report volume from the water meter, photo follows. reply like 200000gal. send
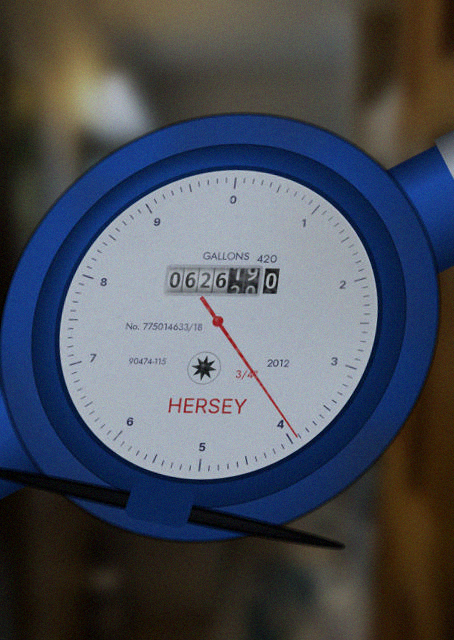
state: 626193.9gal
